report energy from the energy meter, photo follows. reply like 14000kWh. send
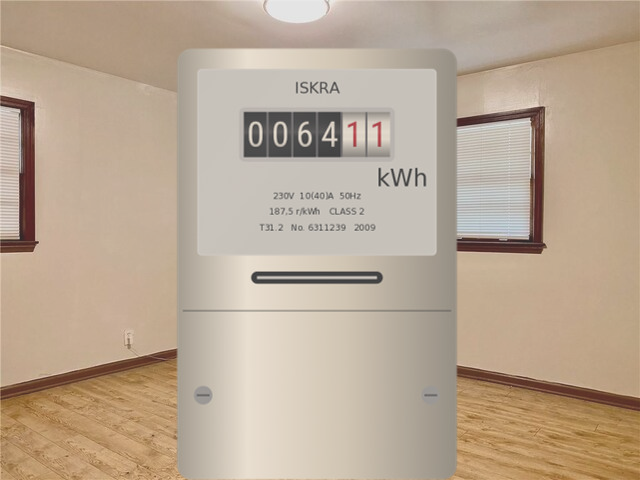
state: 64.11kWh
